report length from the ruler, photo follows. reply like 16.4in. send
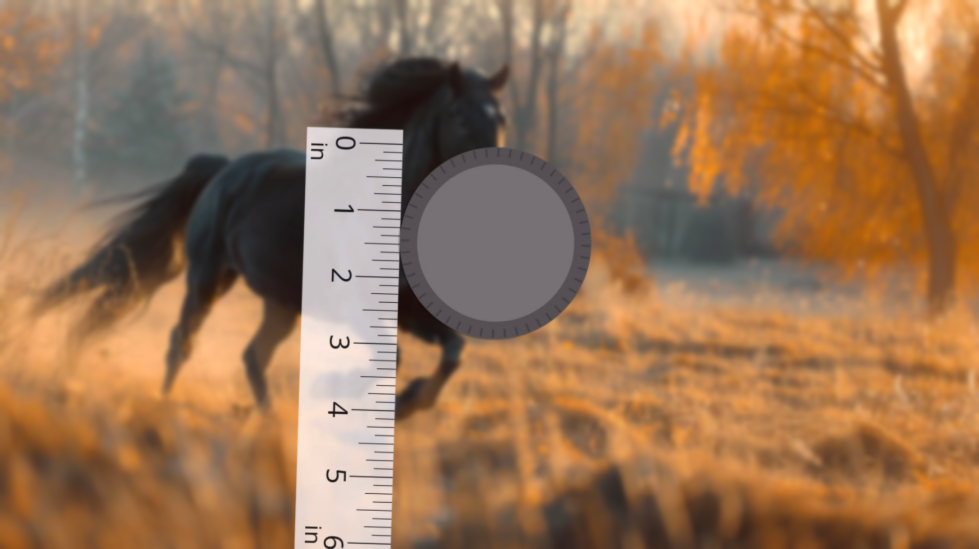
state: 2.875in
